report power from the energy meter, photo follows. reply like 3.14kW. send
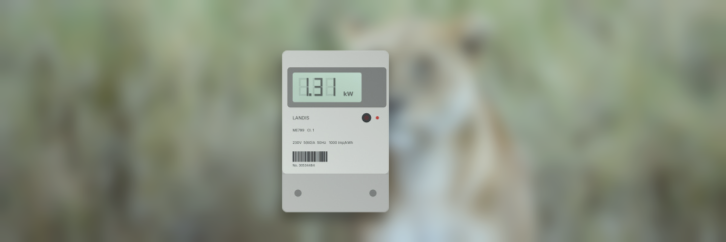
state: 1.31kW
